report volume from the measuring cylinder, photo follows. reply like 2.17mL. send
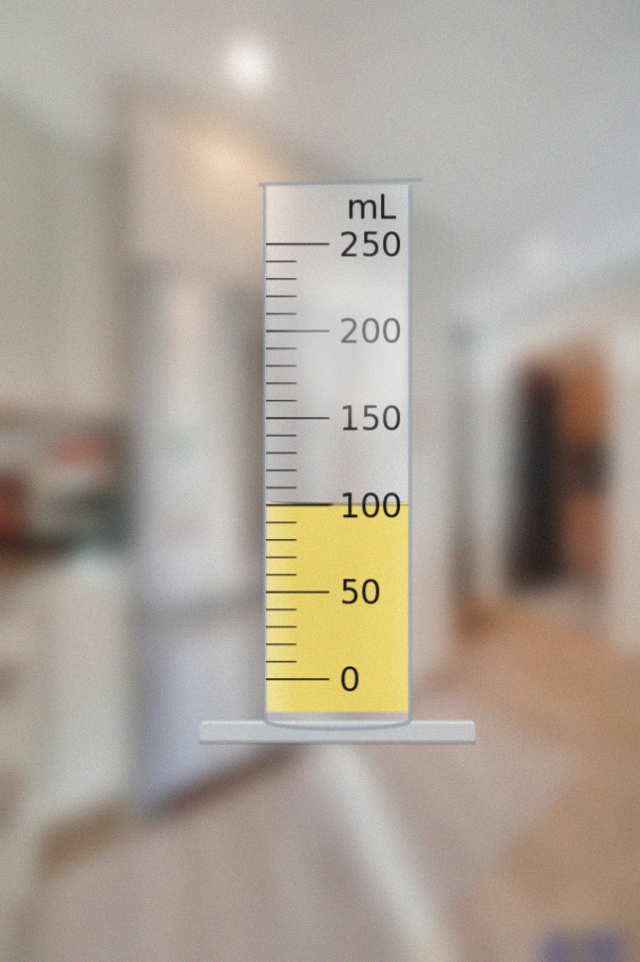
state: 100mL
